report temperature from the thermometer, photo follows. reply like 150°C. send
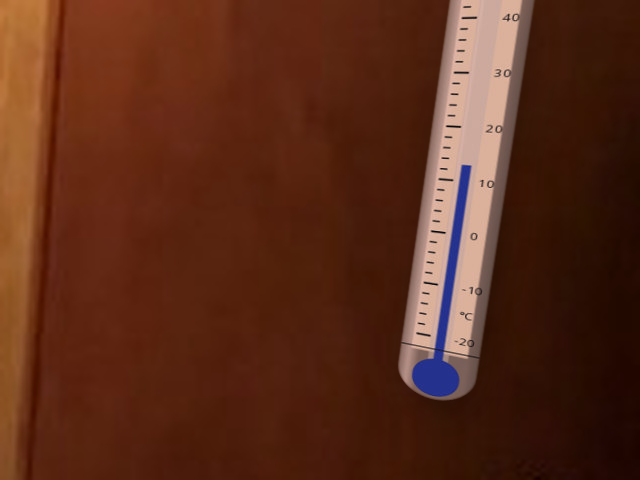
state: 13°C
